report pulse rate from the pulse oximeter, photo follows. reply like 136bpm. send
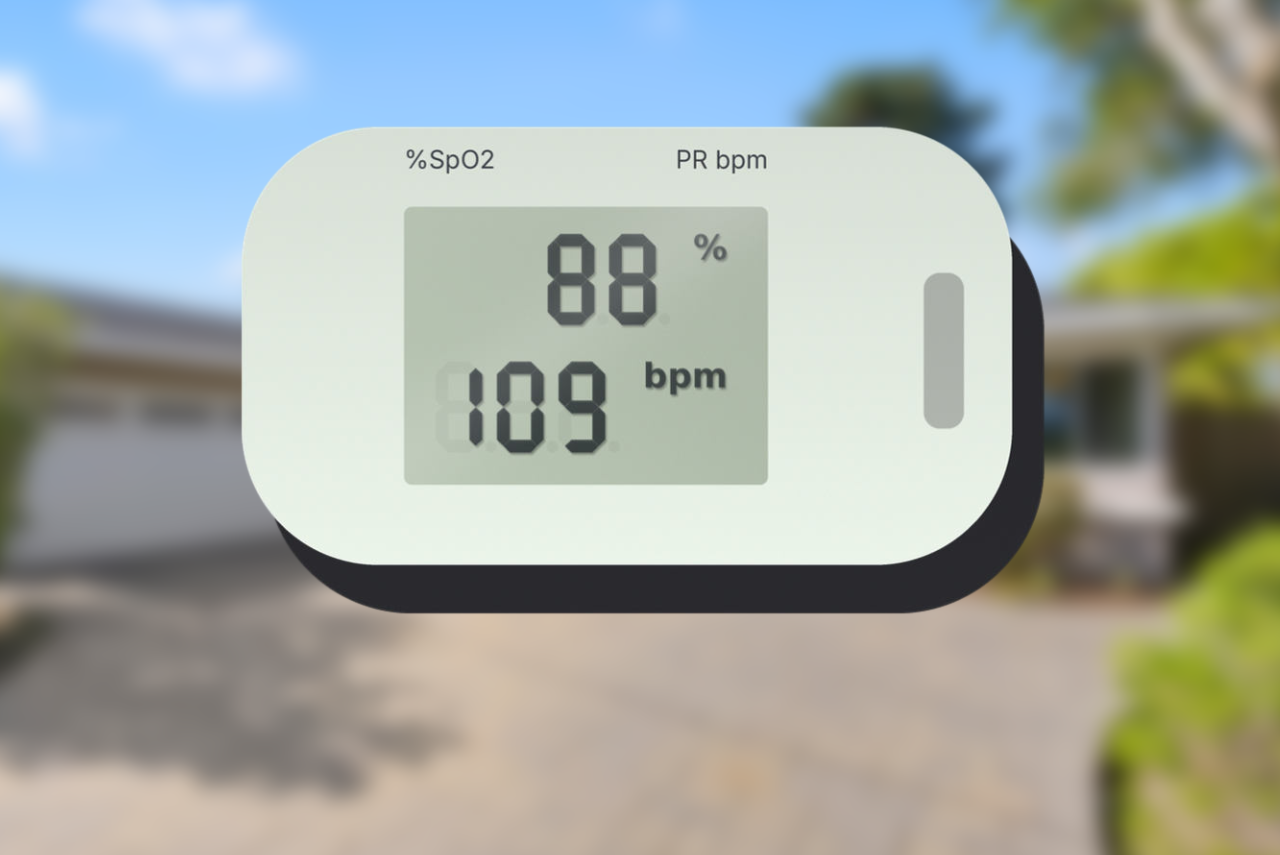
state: 109bpm
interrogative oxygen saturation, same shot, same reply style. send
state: 88%
